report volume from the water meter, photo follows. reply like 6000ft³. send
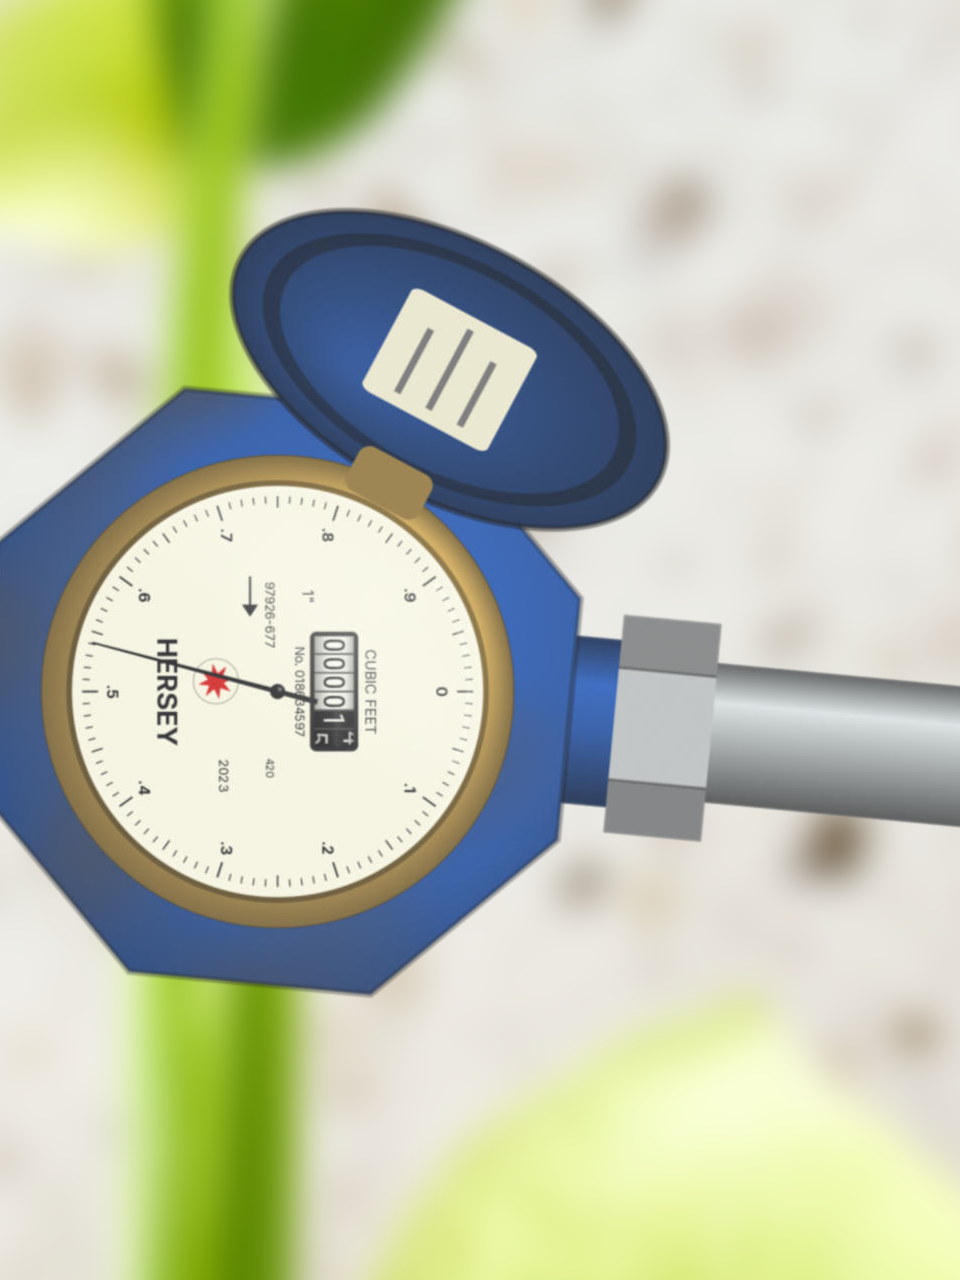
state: 14.54ft³
